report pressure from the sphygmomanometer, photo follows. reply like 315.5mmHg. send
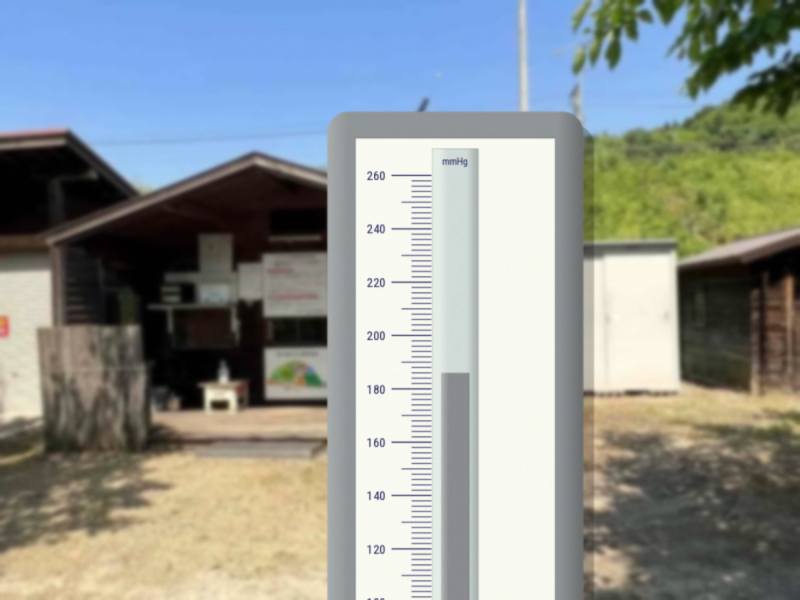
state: 186mmHg
